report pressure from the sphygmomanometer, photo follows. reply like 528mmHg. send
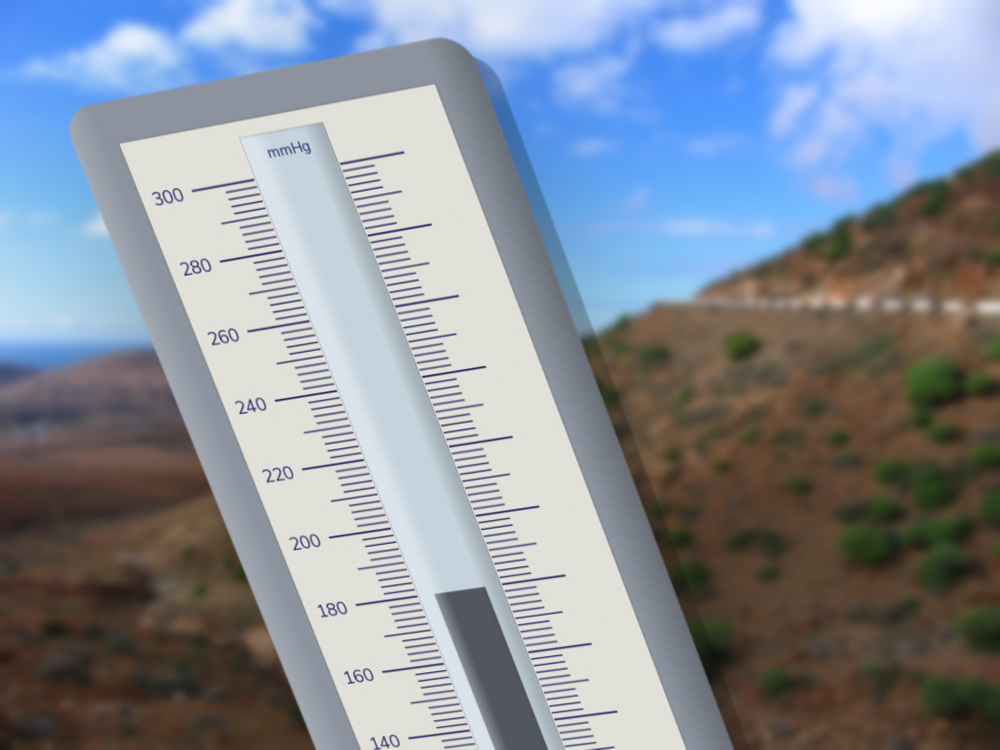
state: 180mmHg
